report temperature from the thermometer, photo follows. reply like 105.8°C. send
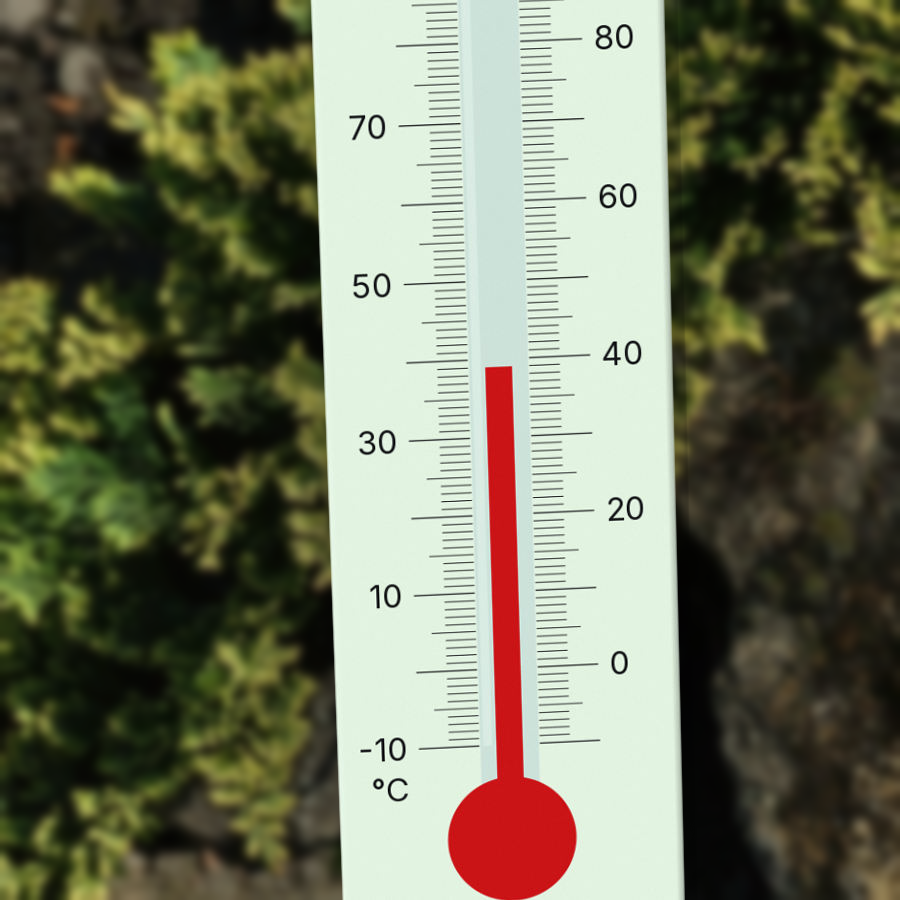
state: 39°C
